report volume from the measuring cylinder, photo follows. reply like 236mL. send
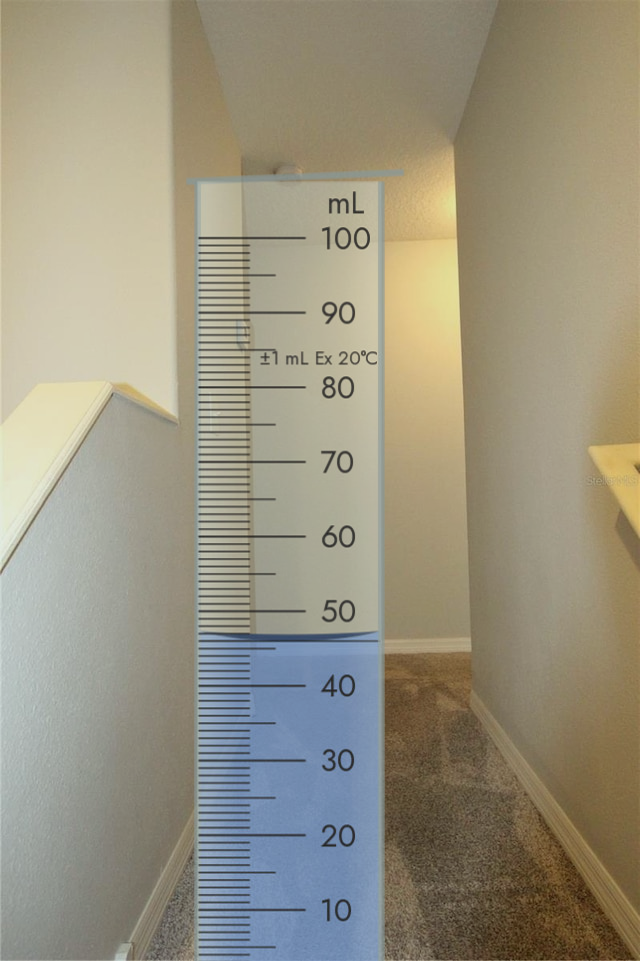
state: 46mL
